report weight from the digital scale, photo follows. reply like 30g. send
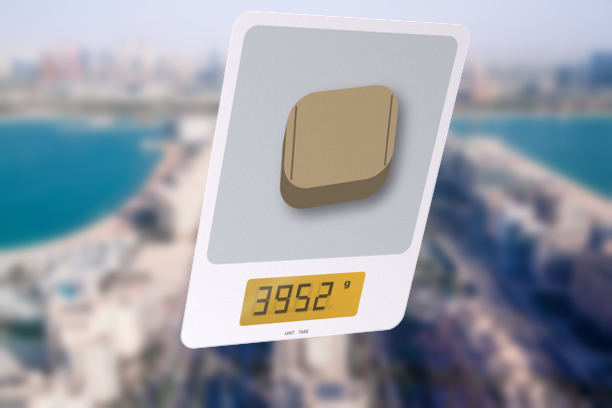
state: 3952g
